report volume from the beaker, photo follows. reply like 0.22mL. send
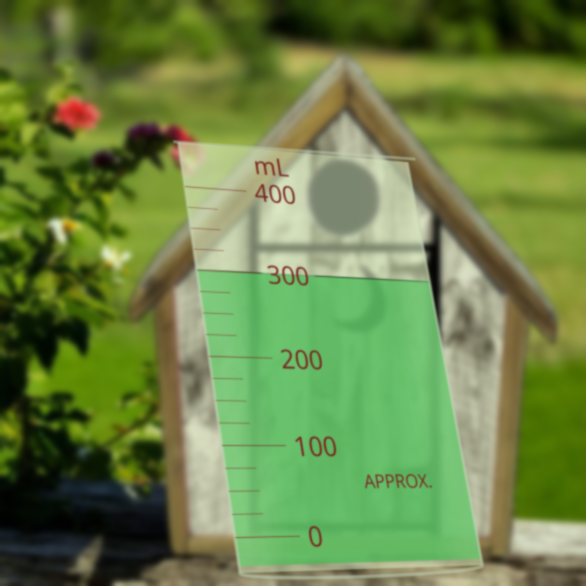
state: 300mL
